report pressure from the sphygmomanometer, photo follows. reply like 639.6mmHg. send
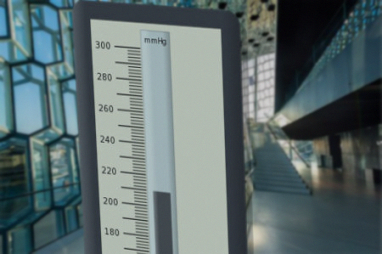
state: 210mmHg
